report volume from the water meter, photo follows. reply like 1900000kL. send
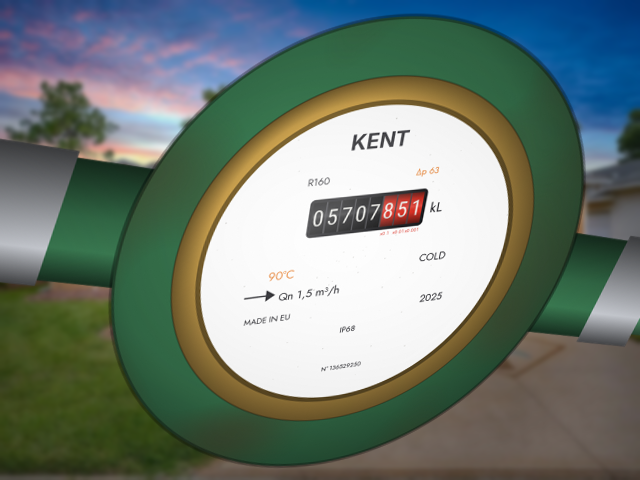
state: 5707.851kL
